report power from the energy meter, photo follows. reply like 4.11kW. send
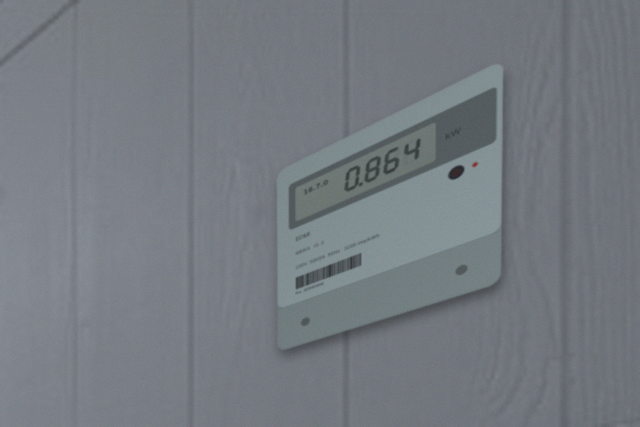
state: 0.864kW
